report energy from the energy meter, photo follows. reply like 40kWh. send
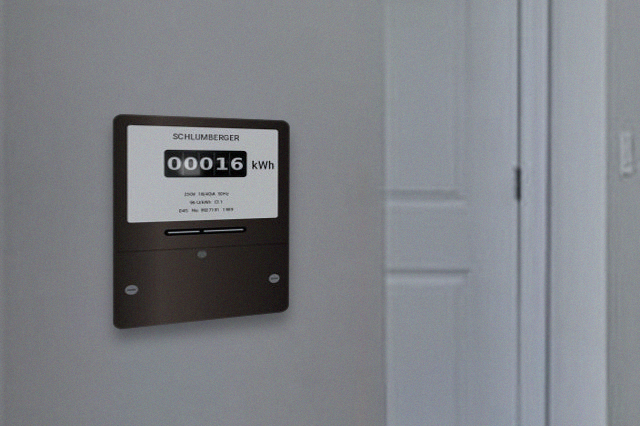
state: 16kWh
